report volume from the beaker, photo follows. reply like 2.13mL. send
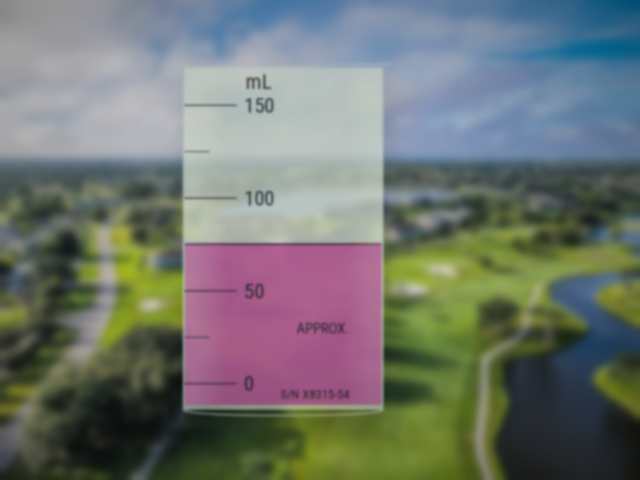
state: 75mL
